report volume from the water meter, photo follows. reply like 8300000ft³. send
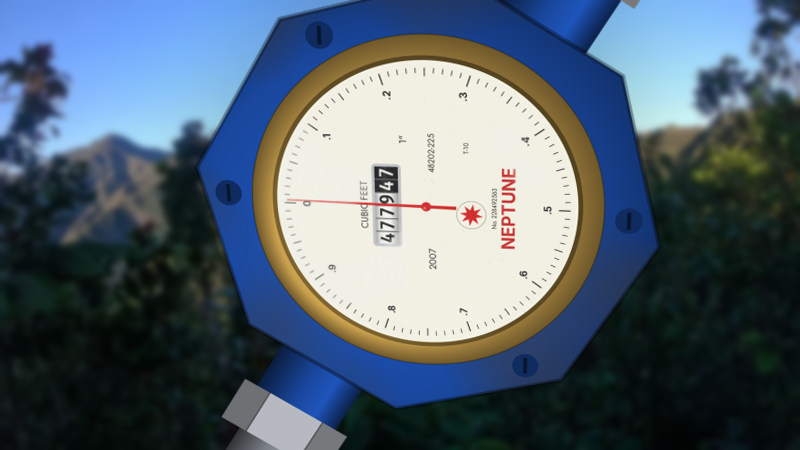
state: 477947.00ft³
